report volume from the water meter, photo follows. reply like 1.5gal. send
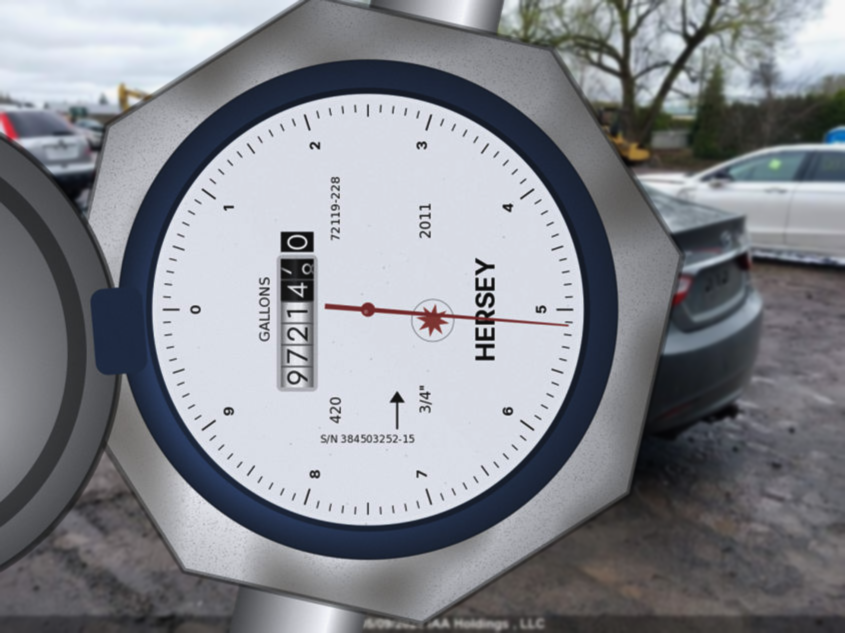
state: 9721475.1gal
